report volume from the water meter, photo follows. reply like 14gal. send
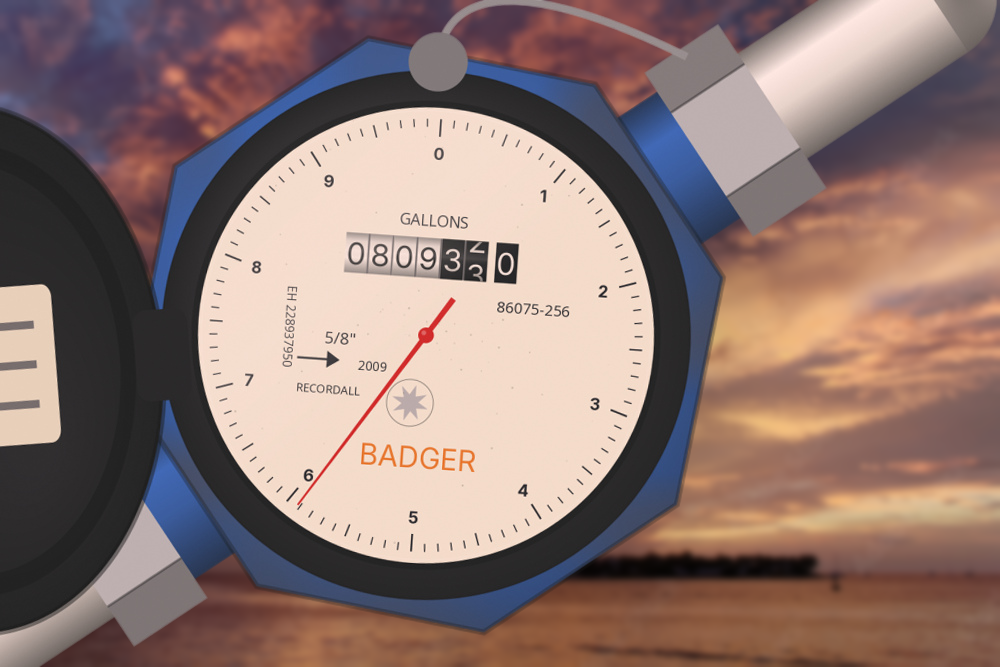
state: 809325.9gal
